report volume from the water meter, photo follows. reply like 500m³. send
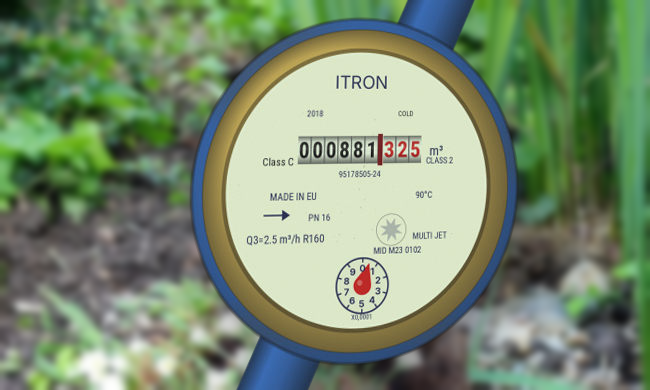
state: 881.3250m³
